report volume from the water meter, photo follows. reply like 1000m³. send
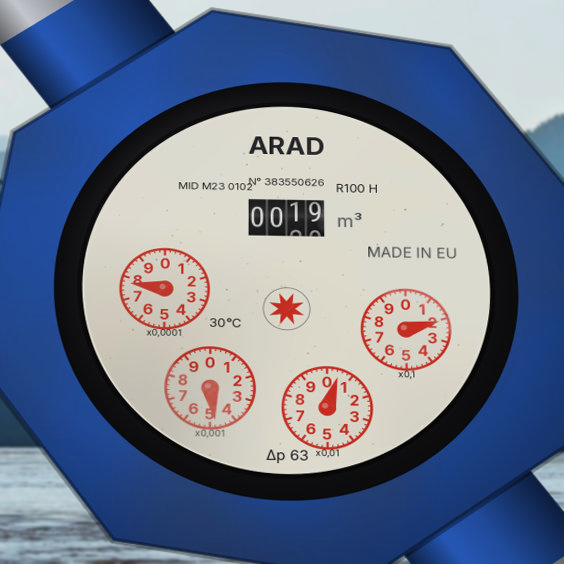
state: 19.2047m³
